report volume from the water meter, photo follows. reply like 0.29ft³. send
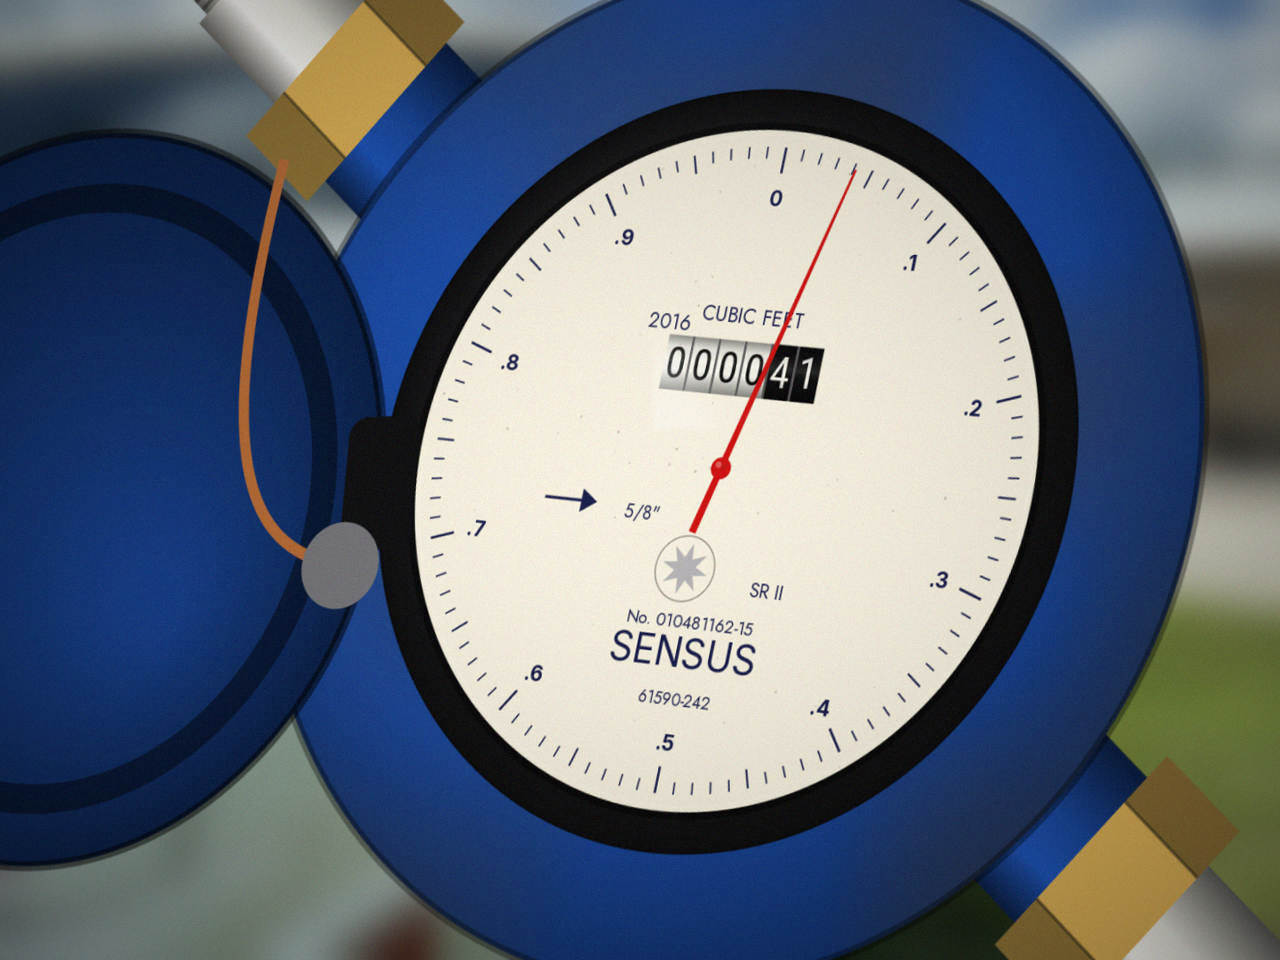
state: 41.04ft³
